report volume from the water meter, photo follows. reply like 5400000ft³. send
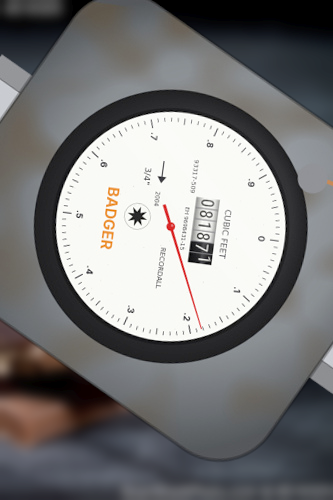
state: 81871.18ft³
